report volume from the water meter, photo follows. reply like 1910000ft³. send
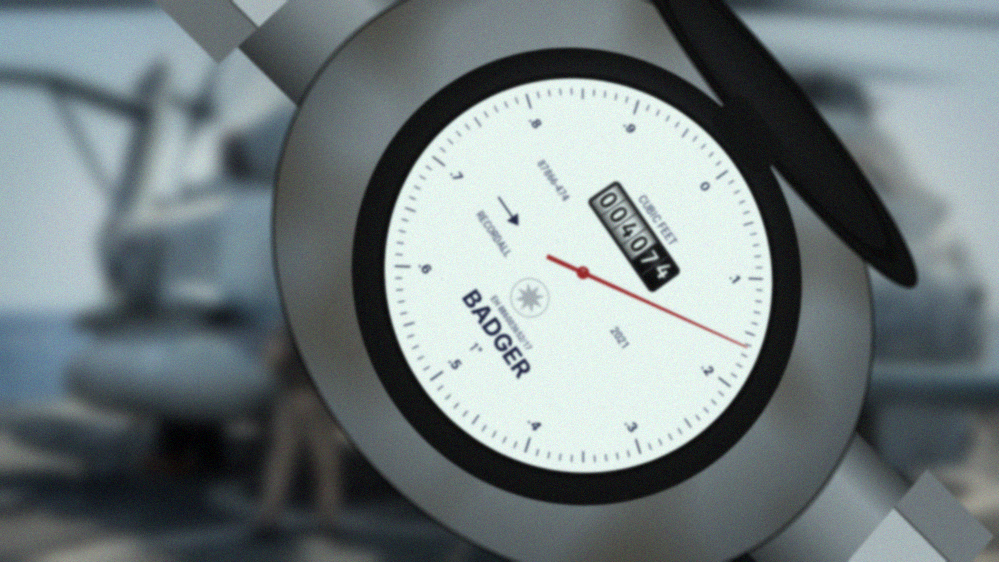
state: 4074.16ft³
